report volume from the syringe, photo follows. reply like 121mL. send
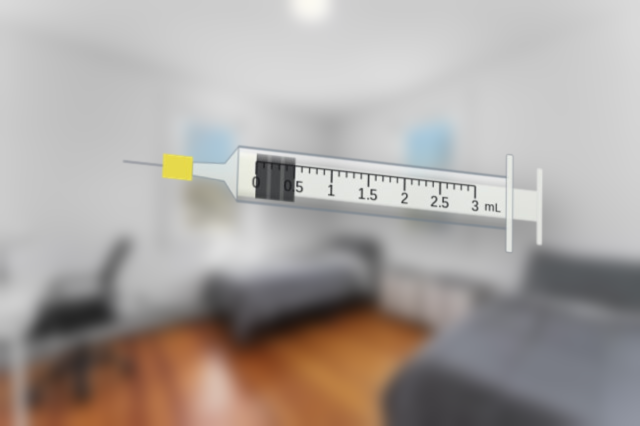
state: 0mL
